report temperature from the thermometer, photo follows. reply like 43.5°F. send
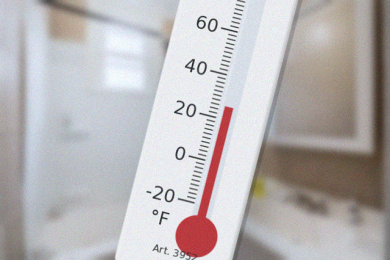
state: 26°F
